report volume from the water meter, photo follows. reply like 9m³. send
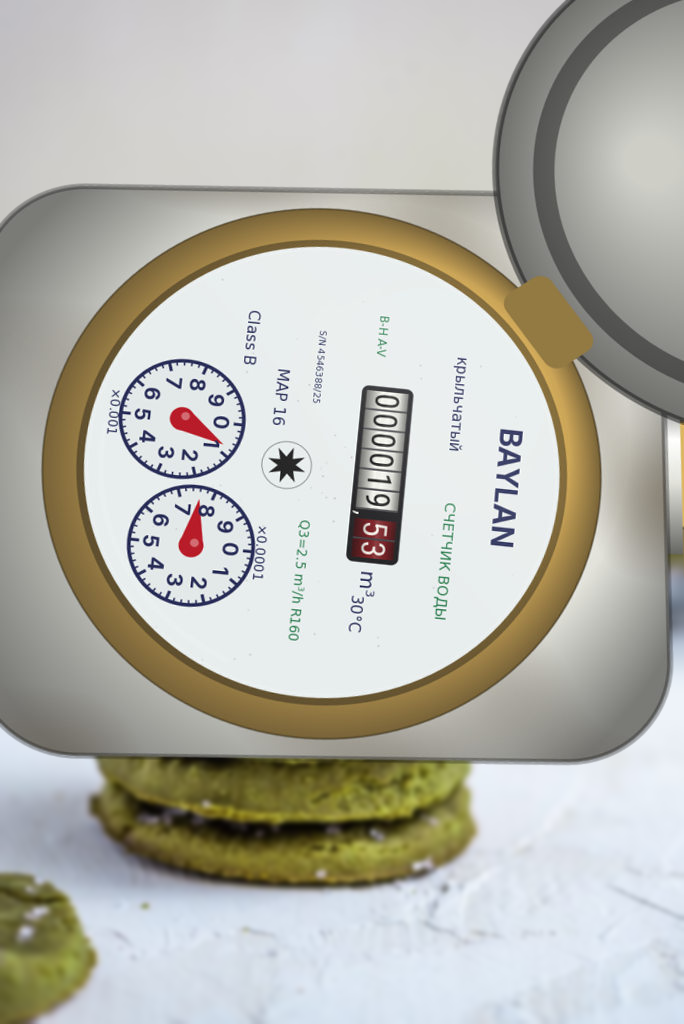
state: 19.5307m³
